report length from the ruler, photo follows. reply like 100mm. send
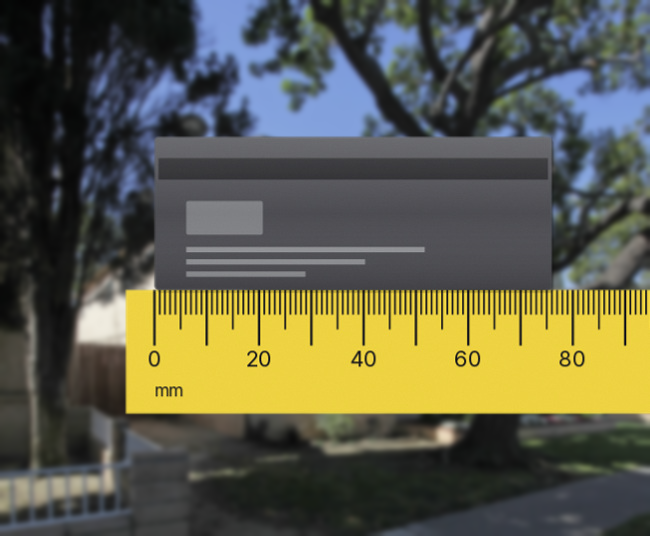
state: 76mm
